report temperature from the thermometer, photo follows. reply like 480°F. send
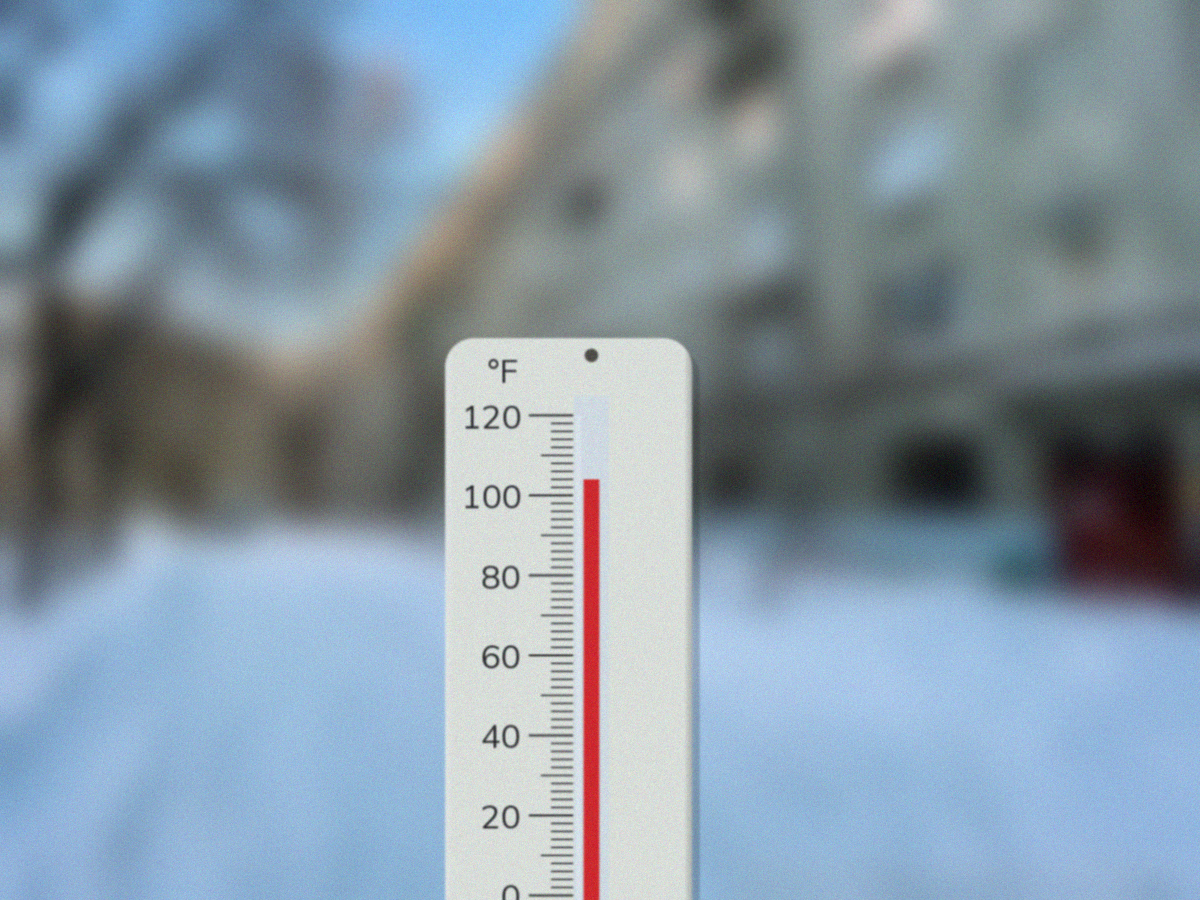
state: 104°F
